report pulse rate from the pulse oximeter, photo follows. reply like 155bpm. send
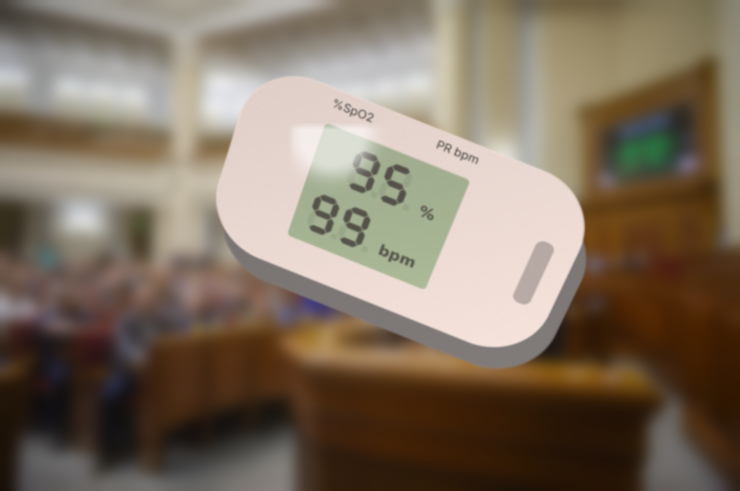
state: 99bpm
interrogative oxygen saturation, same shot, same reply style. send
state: 95%
